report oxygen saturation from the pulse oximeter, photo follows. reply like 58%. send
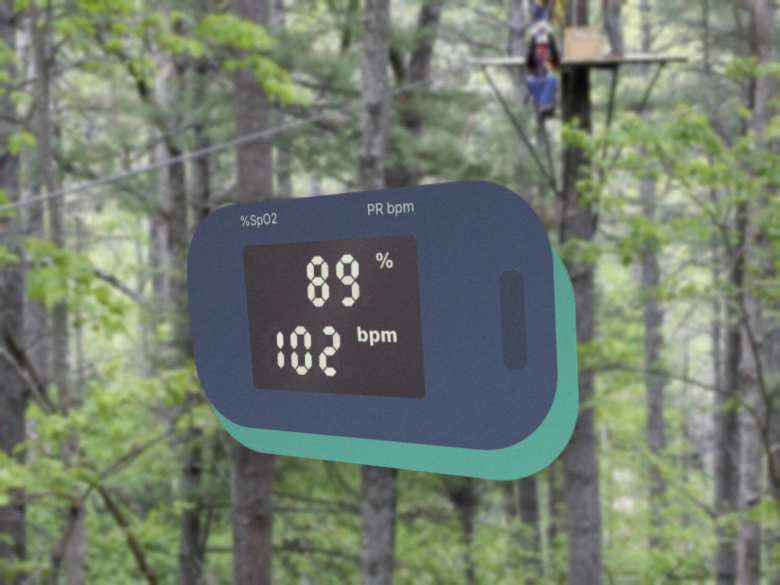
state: 89%
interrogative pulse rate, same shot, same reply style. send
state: 102bpm
